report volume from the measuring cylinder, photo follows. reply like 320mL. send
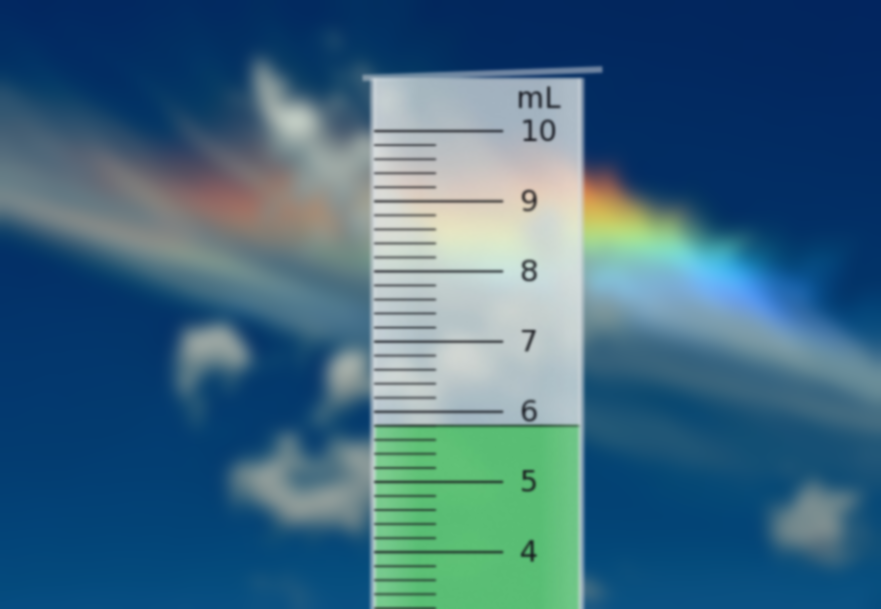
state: 5.8mL
